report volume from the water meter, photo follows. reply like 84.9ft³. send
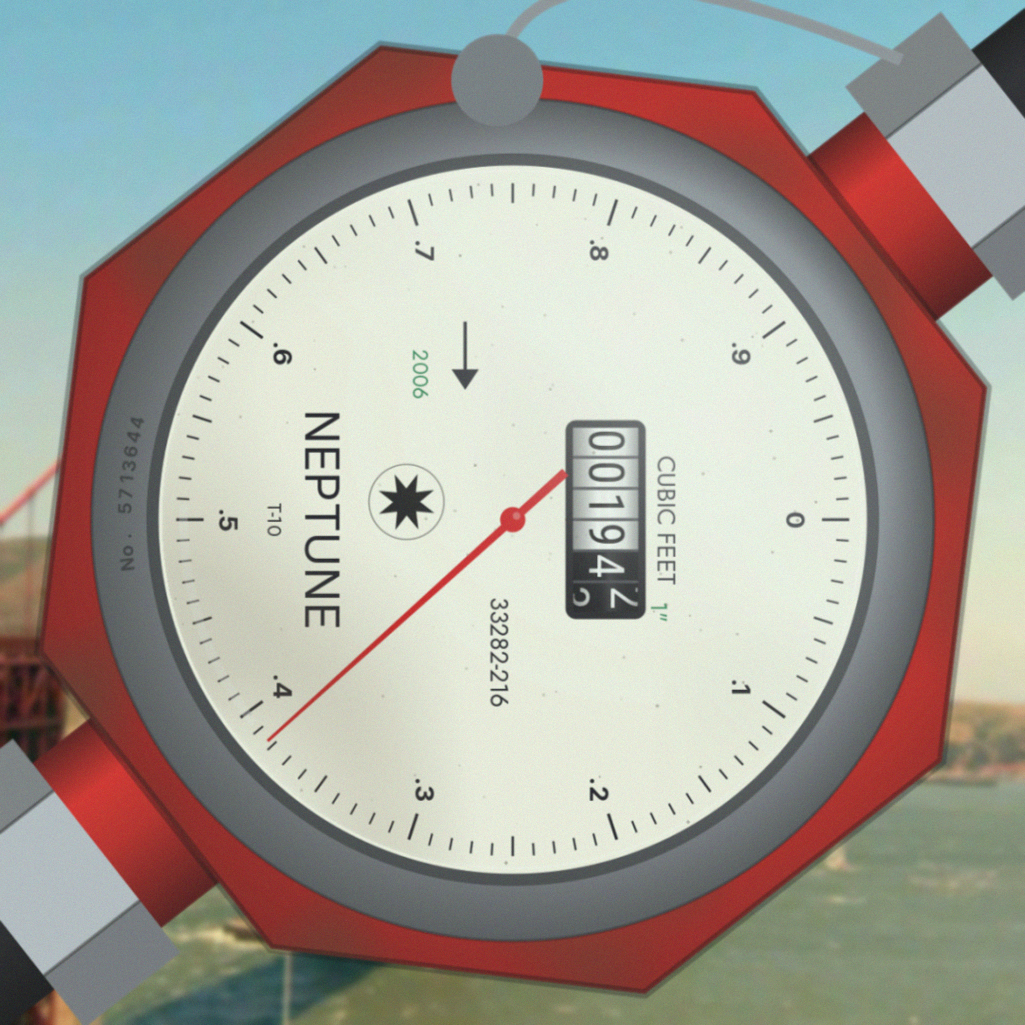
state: 1942.38ft³
